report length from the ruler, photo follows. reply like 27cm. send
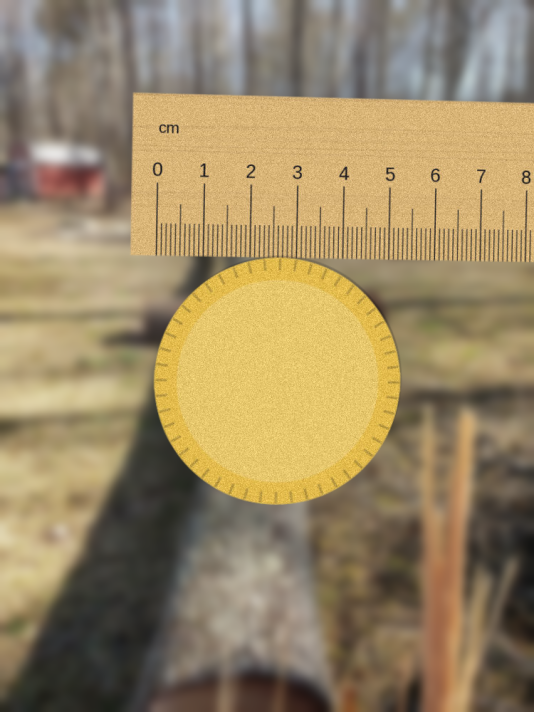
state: 5.3cm
